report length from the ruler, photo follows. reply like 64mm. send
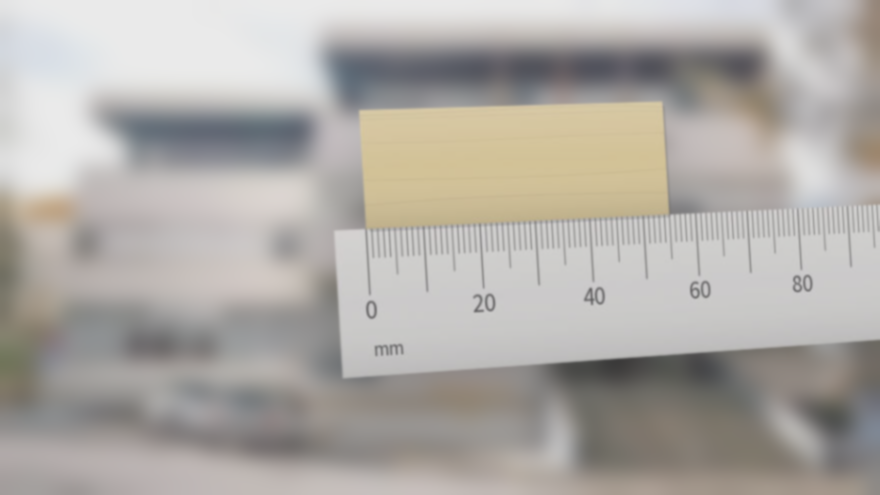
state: 55mm
